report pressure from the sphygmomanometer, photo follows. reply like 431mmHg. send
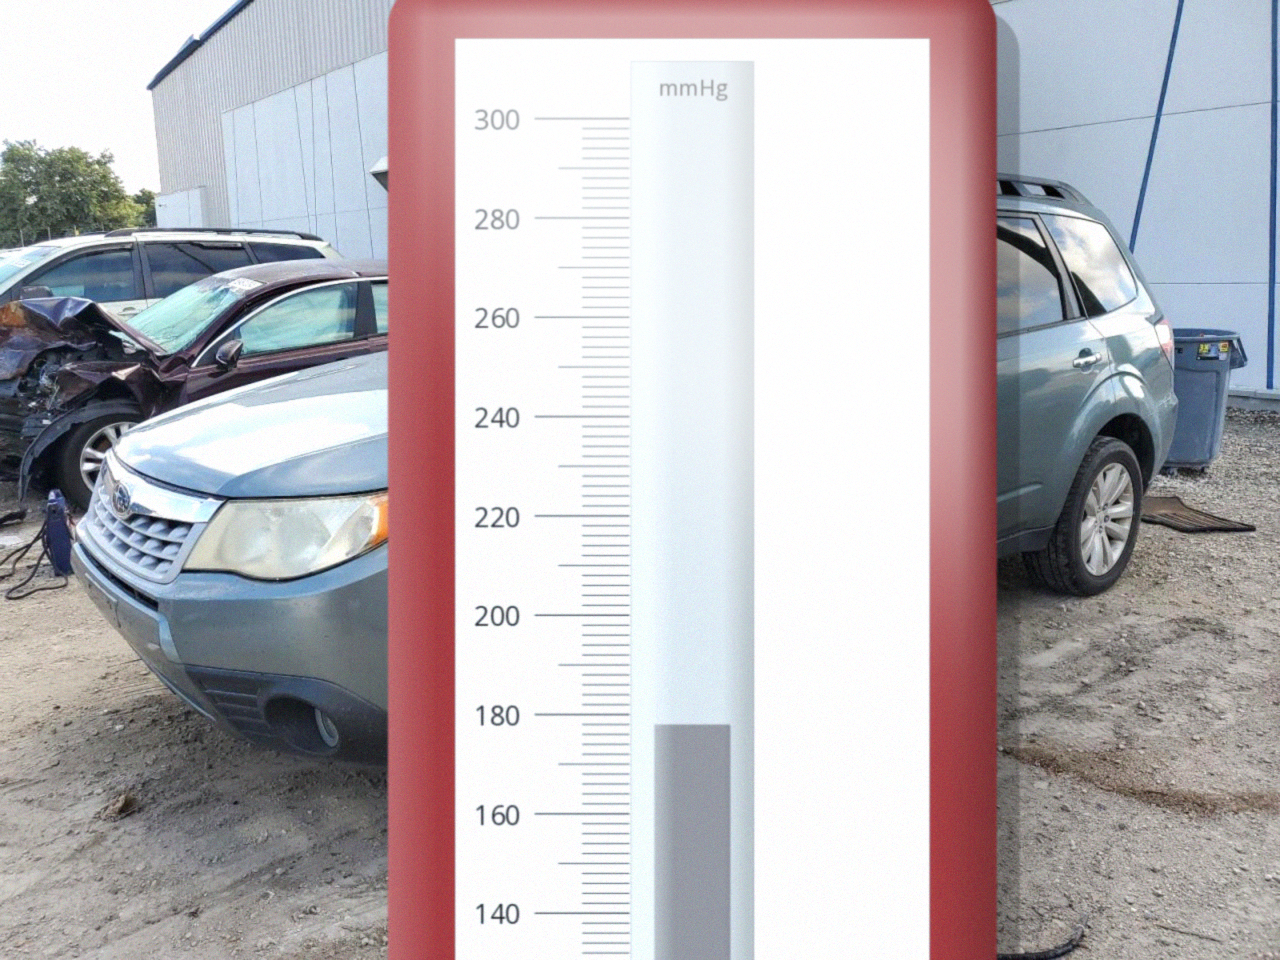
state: 178mmHg
